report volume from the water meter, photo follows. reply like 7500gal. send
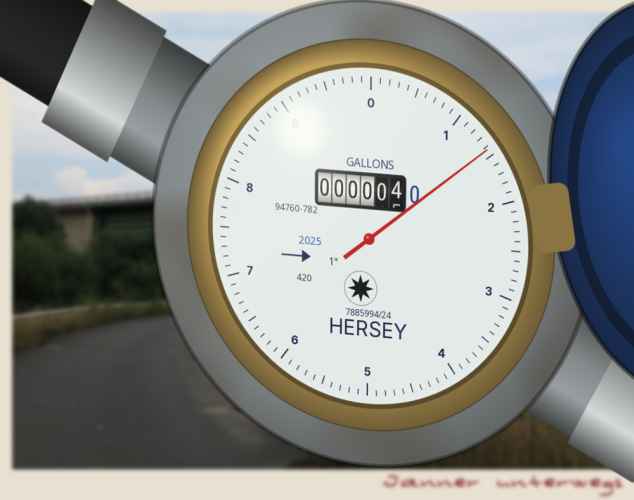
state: 41.4gal
